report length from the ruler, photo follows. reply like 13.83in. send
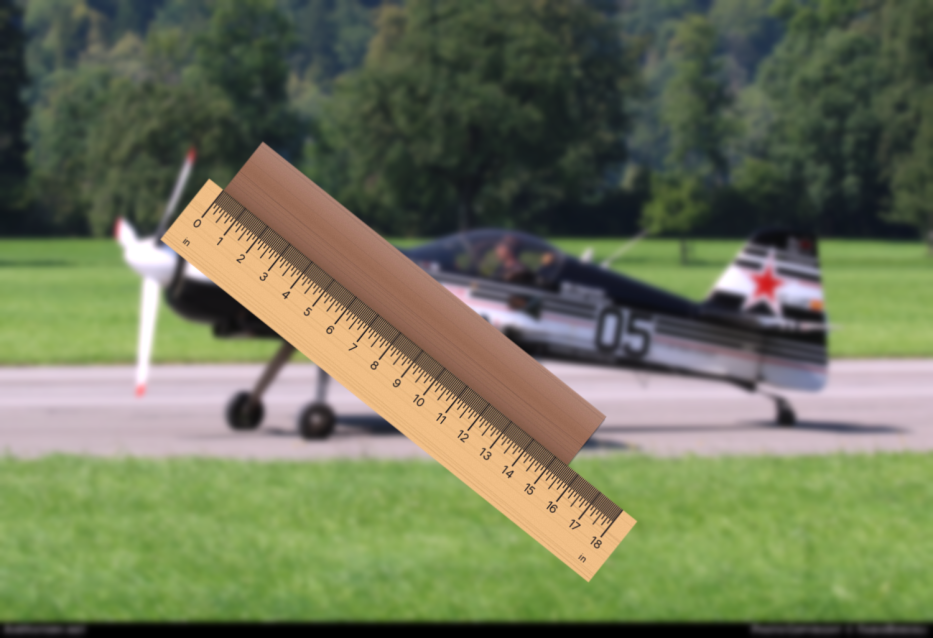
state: 15.5in
